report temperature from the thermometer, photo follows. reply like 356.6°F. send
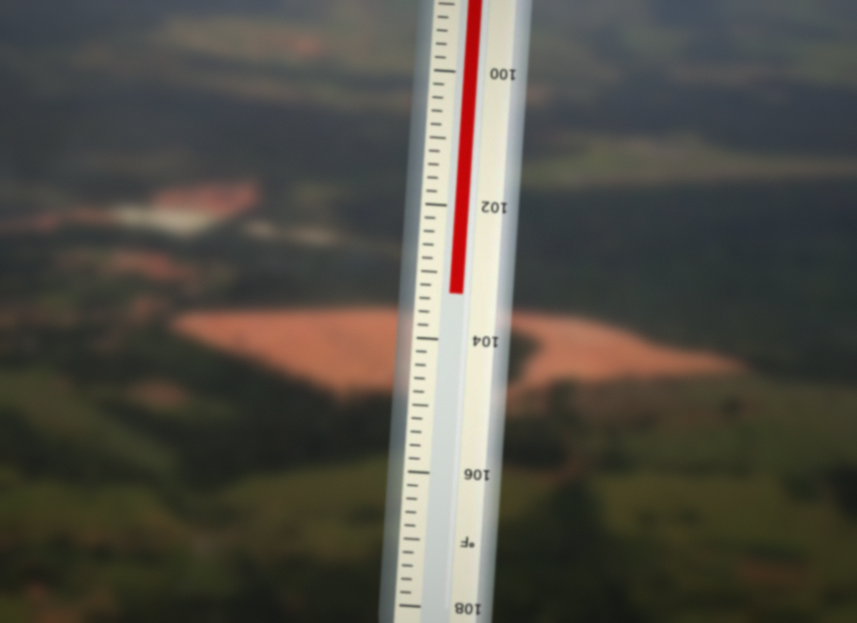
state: 103.3°F
